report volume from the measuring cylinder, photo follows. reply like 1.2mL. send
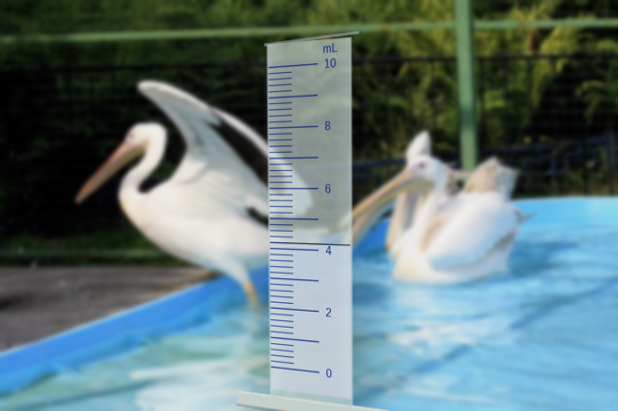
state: 4.2mL
